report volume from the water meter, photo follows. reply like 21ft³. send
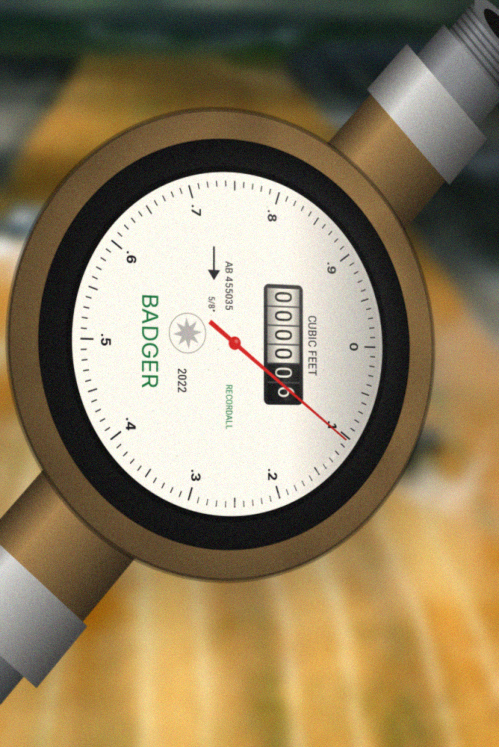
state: 6.10ft³
